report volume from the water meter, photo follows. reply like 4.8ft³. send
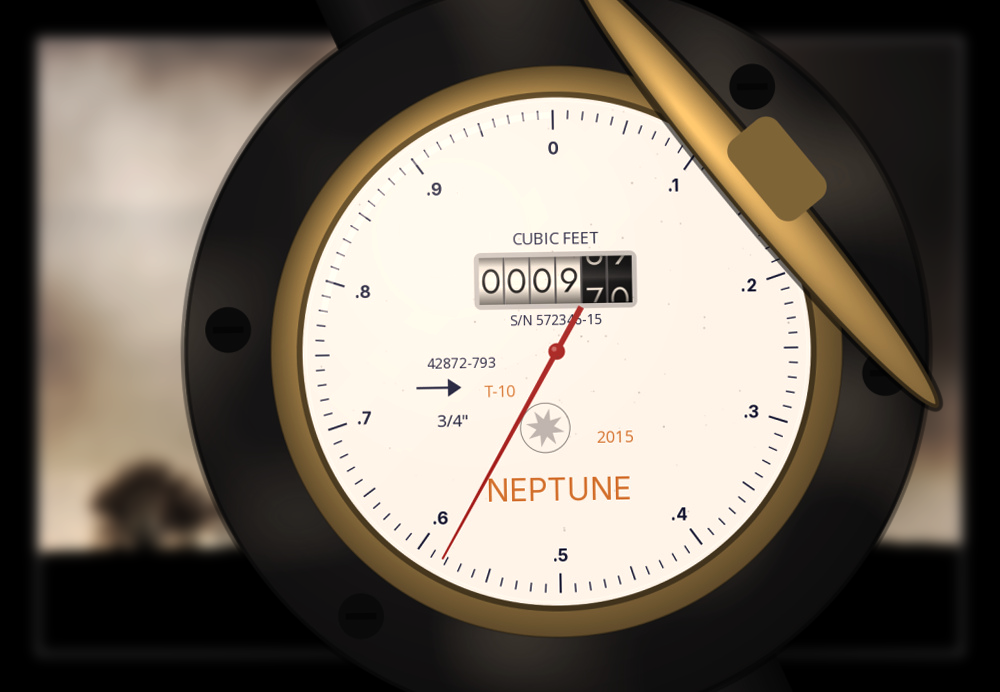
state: 969.58ft³
